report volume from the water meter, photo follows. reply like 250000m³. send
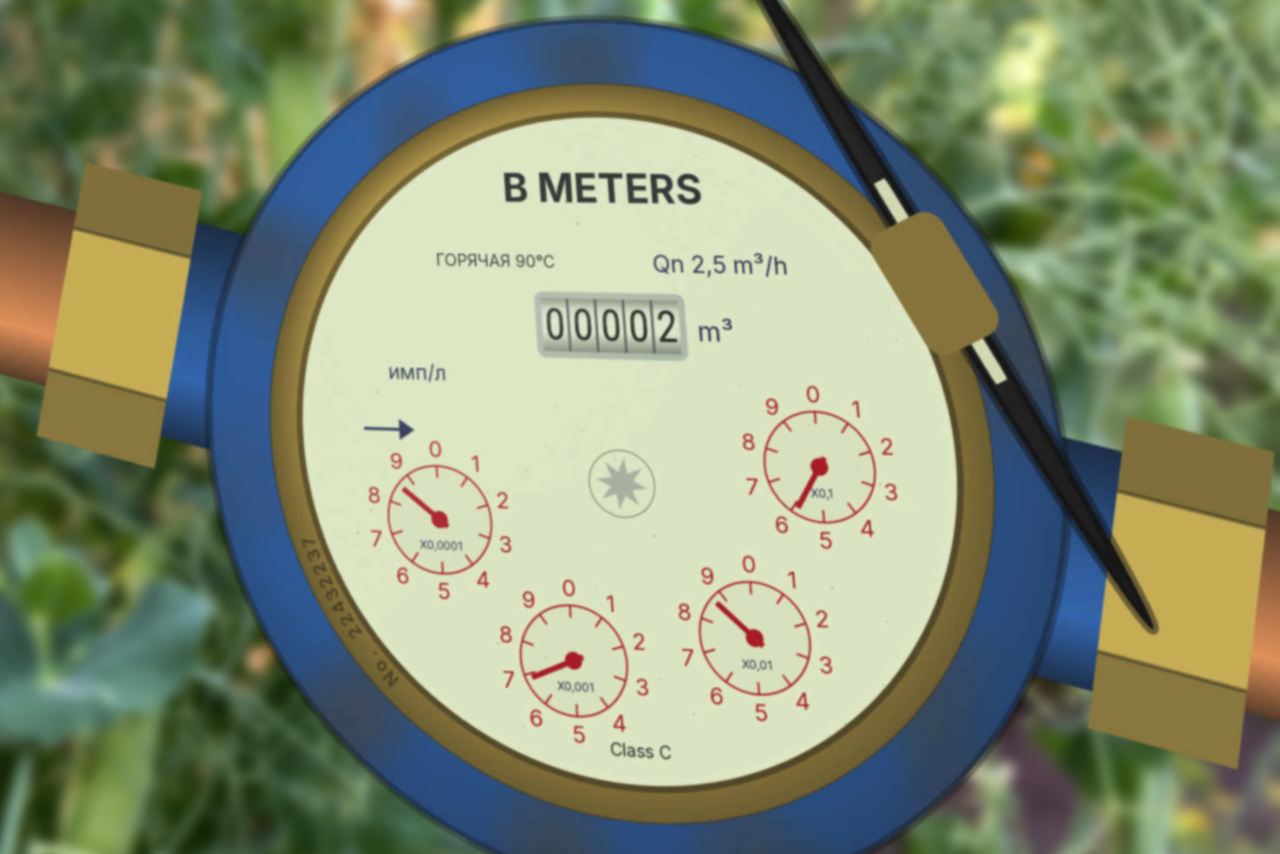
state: 2.5868m³
